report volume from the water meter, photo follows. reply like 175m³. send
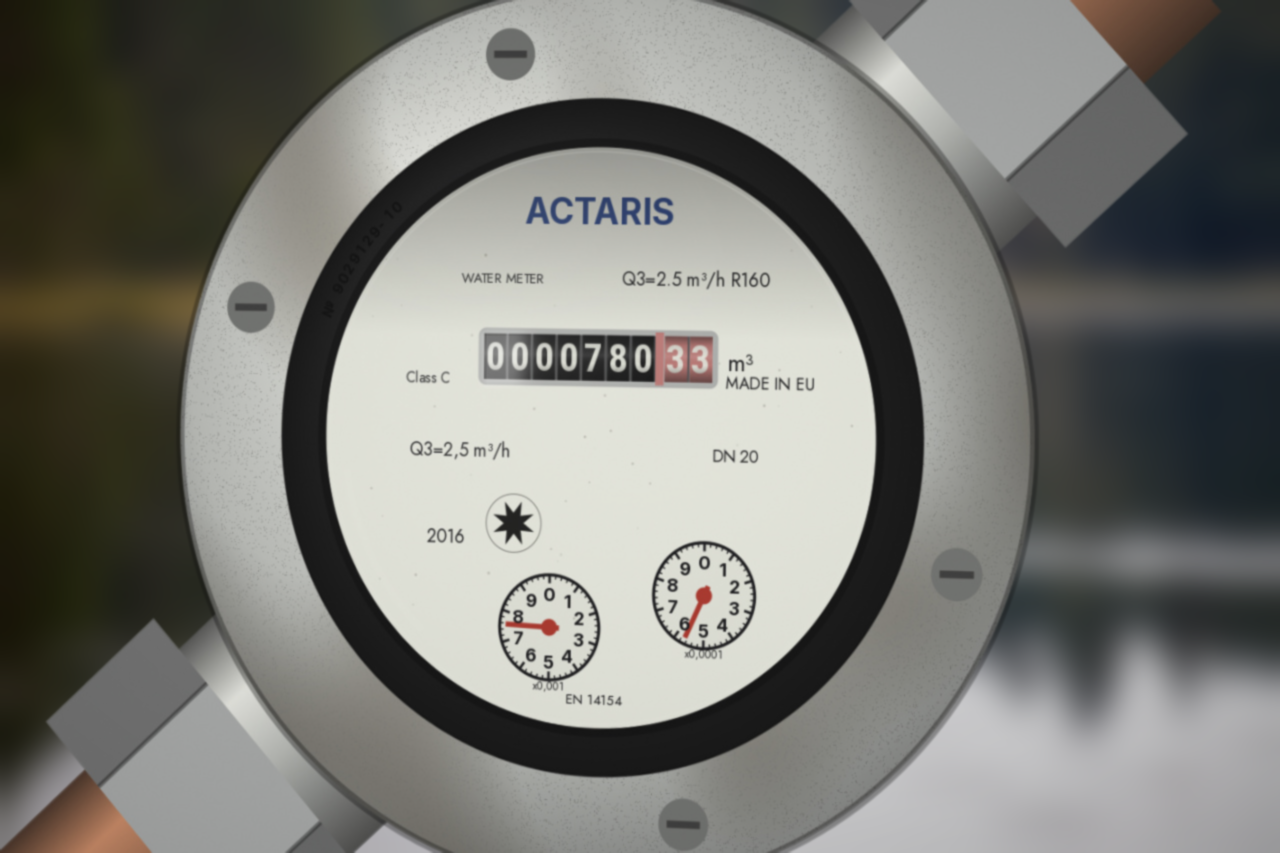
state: 780.3375m³
